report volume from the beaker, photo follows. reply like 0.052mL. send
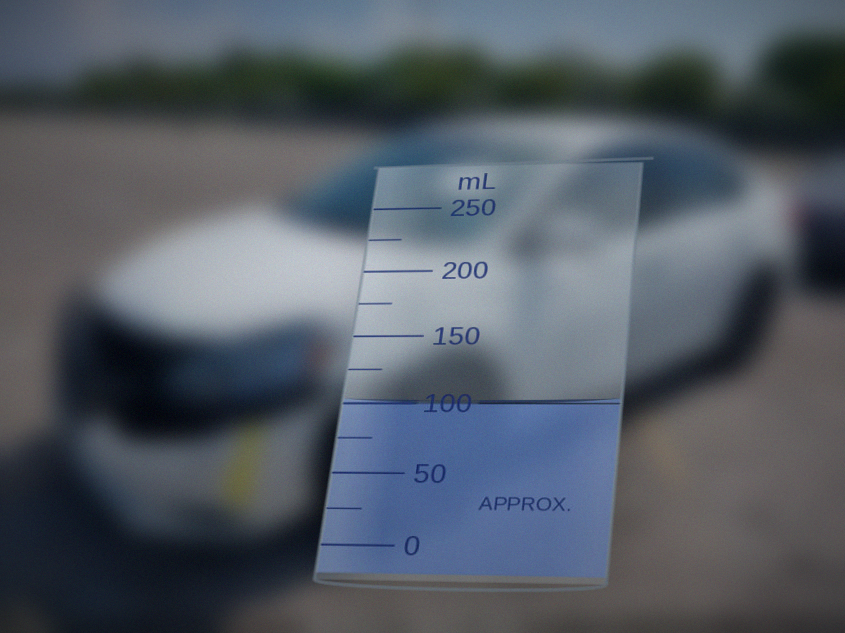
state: 100mL
